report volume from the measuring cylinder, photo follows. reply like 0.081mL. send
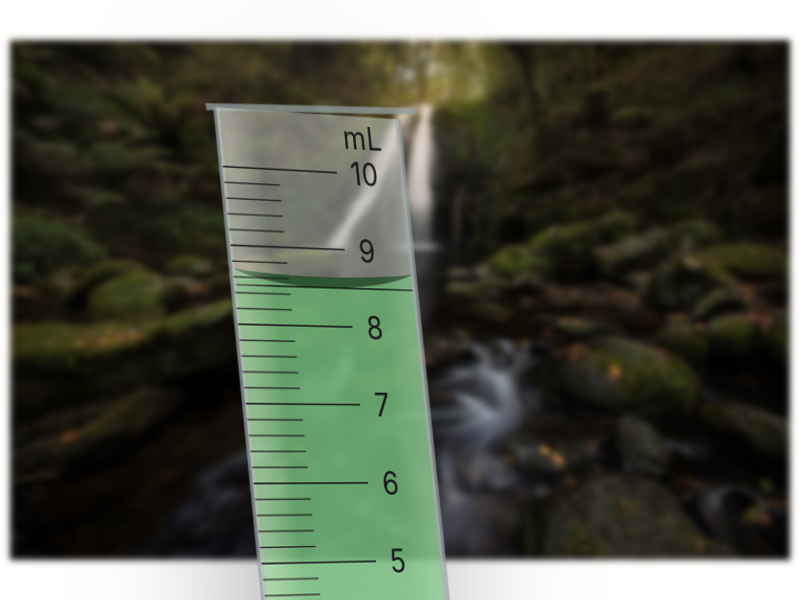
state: 8.5mL
